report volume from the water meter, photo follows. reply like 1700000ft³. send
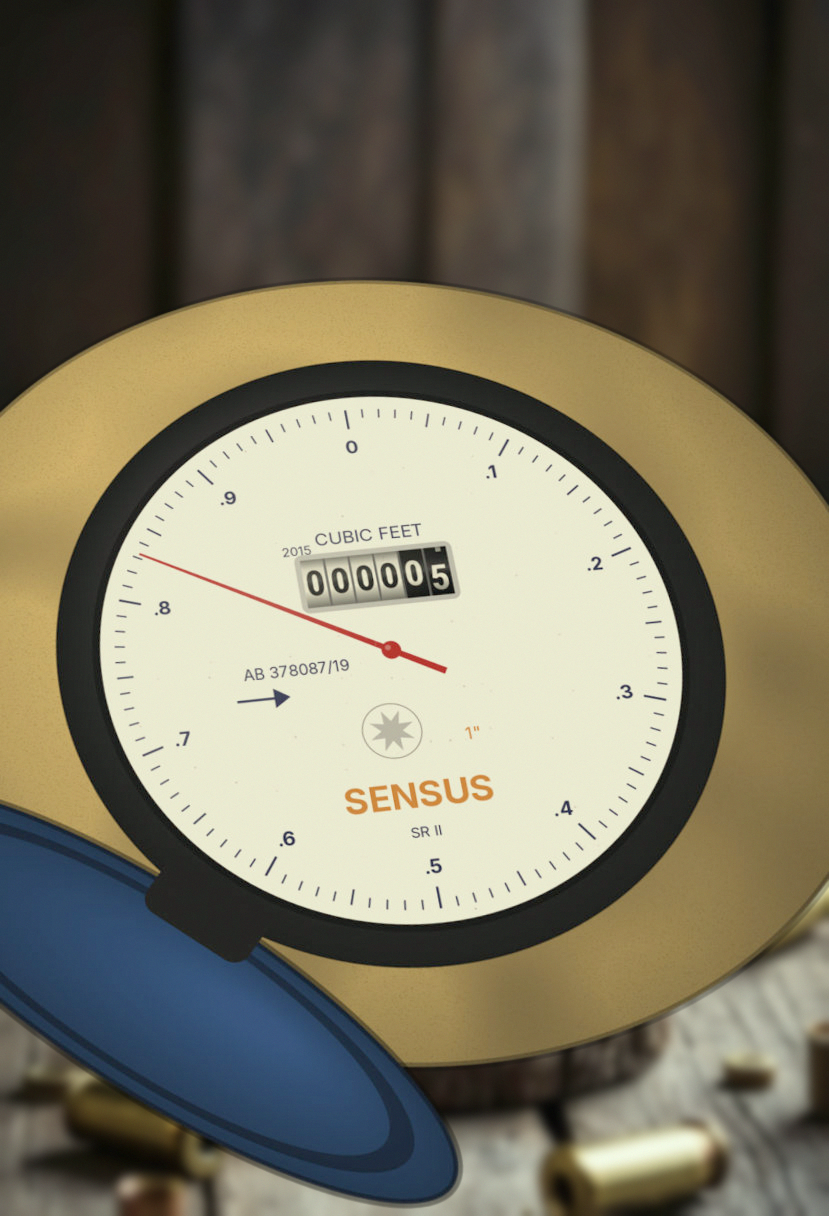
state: 4.83ft³
